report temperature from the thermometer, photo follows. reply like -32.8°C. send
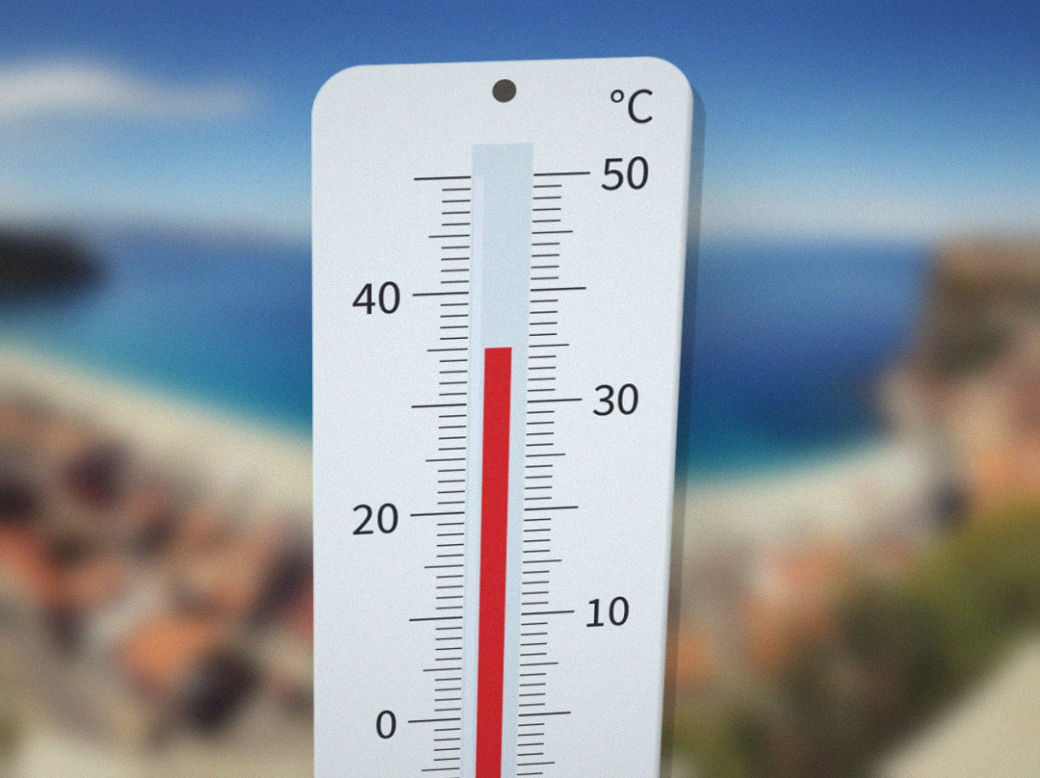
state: 35°C
